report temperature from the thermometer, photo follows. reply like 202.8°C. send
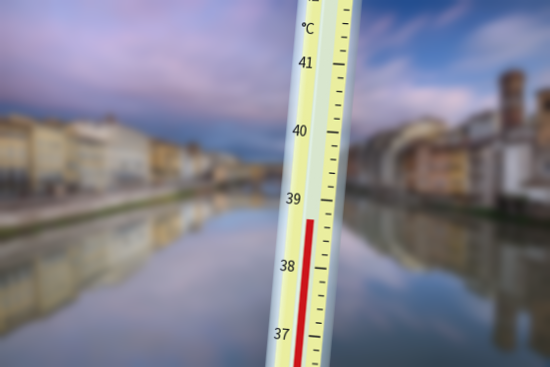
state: 38.7°C
